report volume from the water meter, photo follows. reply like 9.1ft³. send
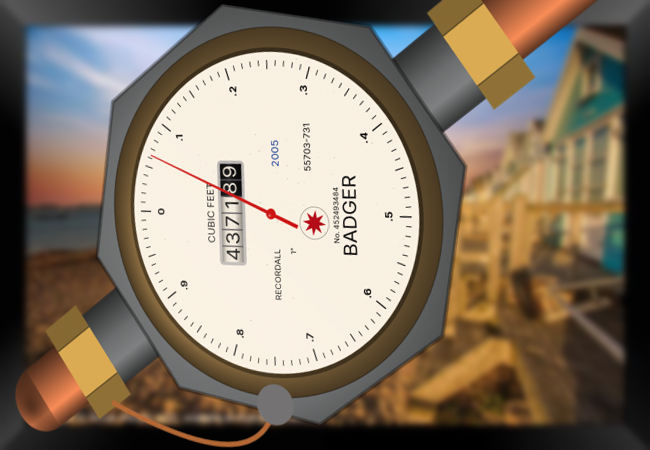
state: 437189.06ft³
